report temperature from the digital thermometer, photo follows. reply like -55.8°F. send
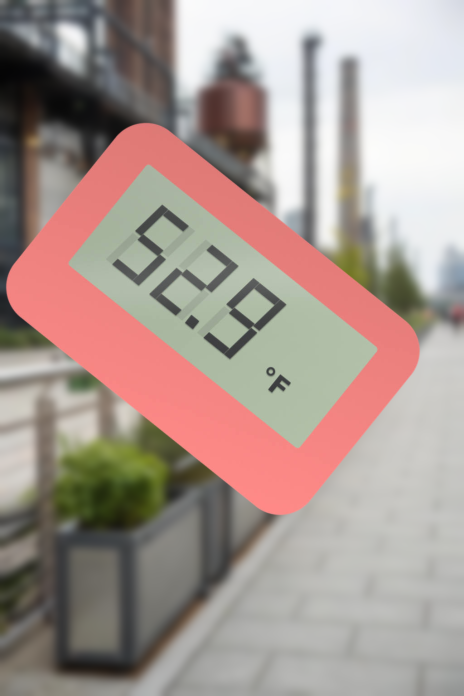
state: 52.9°F
